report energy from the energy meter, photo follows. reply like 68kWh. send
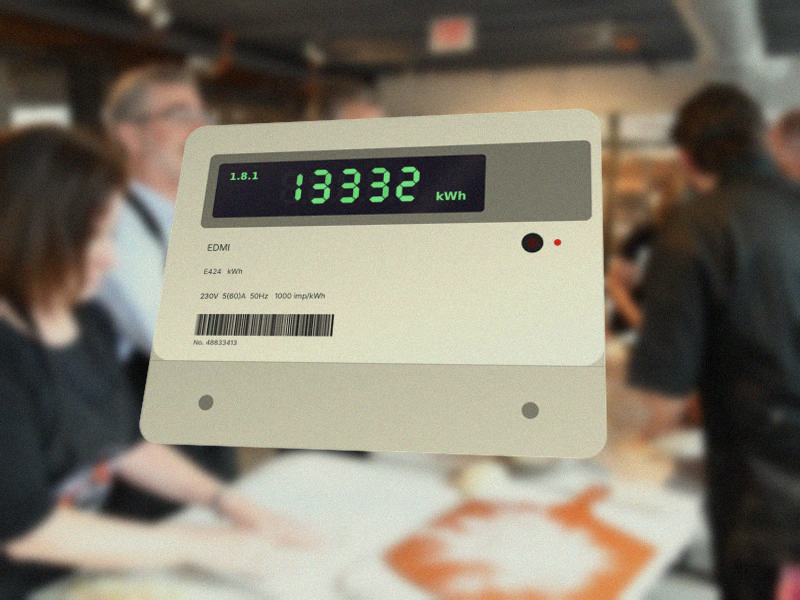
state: 13332kWh
